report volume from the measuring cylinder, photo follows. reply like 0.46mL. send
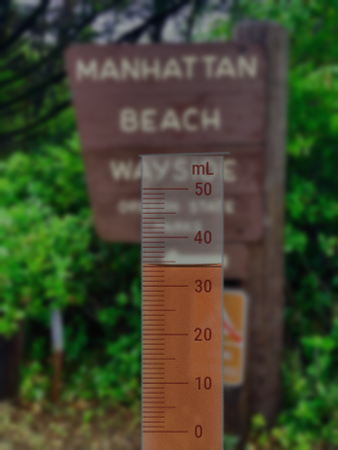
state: 34mL
